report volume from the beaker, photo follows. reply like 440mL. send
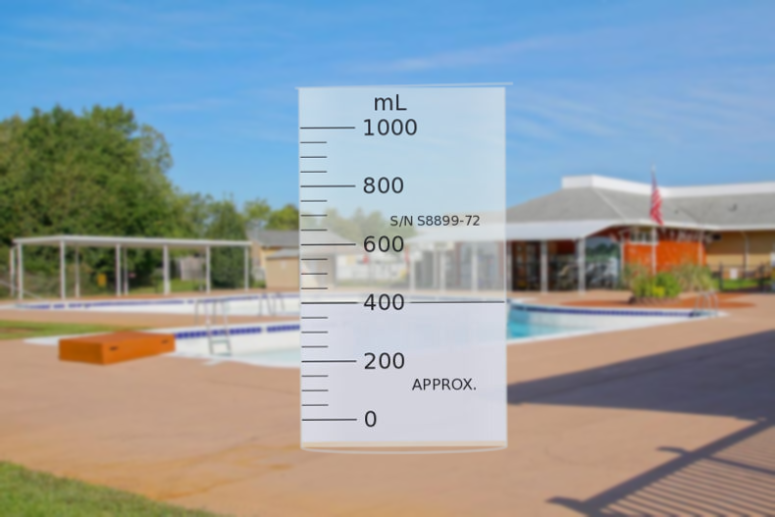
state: 400mL
